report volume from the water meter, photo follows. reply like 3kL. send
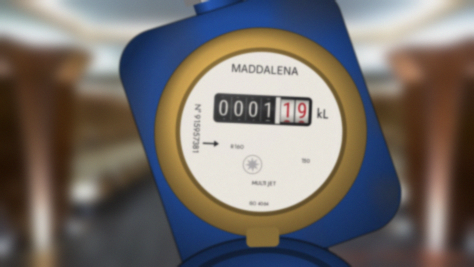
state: 1.19kL
